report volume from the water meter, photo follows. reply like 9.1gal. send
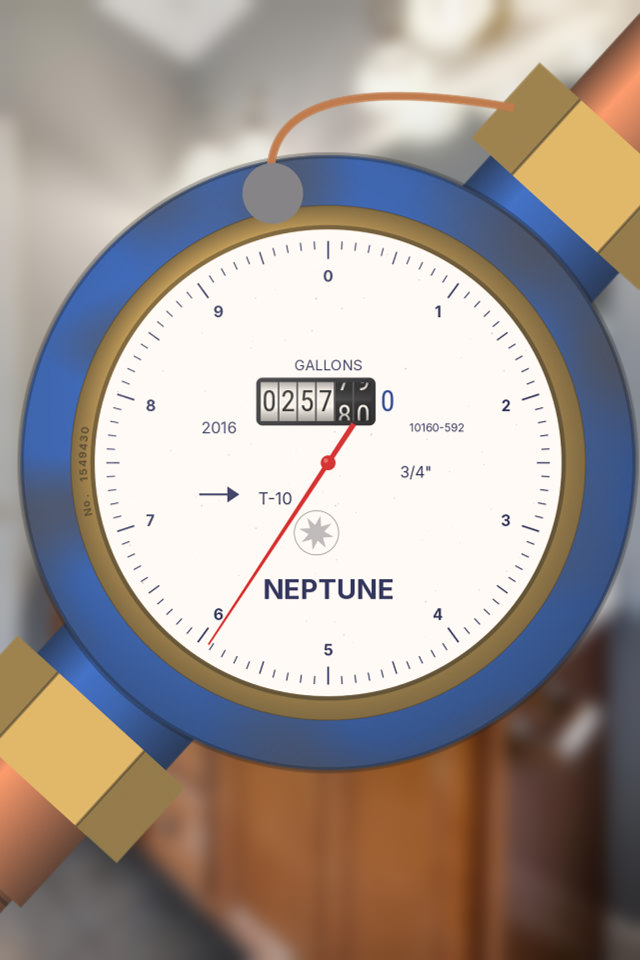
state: 257795.9gal
